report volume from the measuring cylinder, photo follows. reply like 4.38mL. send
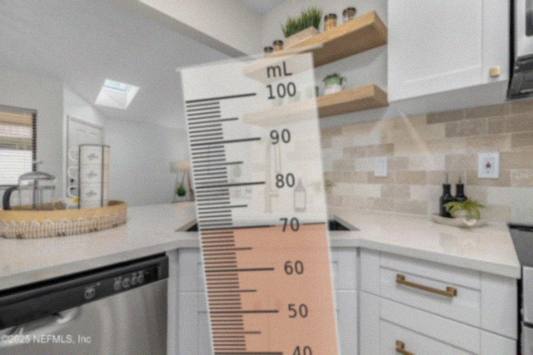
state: 70mL
